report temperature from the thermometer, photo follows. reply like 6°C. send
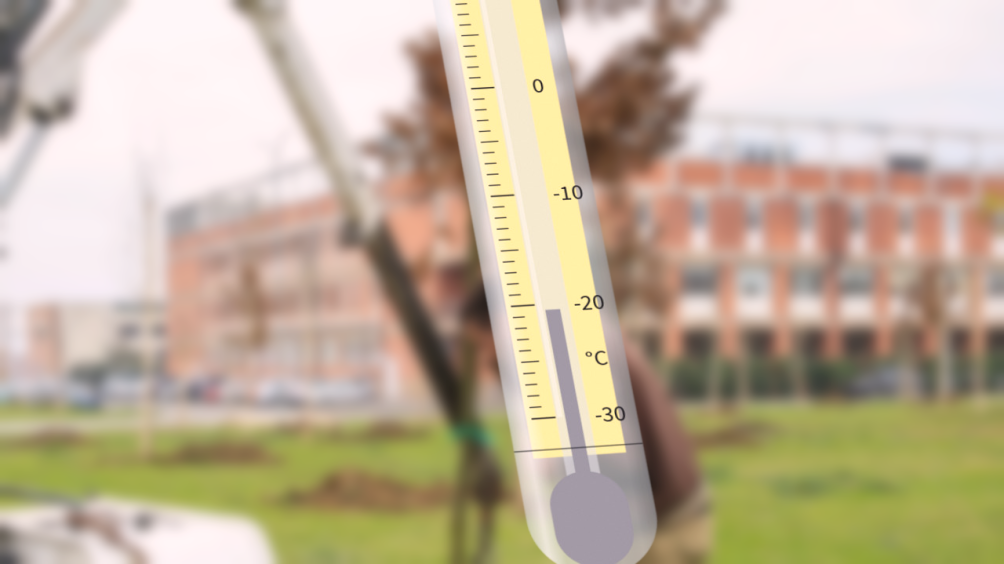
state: -20.5°C
